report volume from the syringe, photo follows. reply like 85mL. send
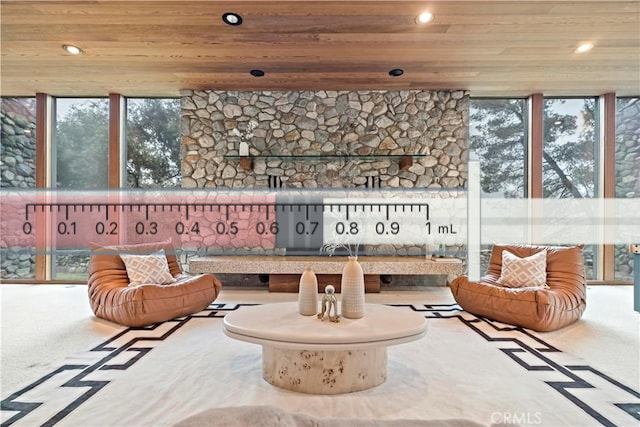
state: 0.62mL
